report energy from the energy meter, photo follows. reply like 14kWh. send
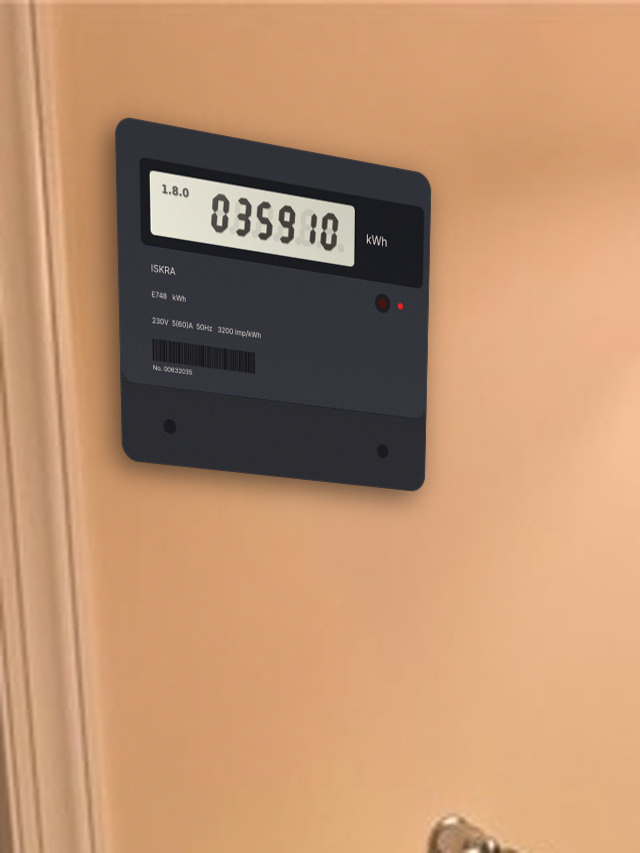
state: 35910kWh
